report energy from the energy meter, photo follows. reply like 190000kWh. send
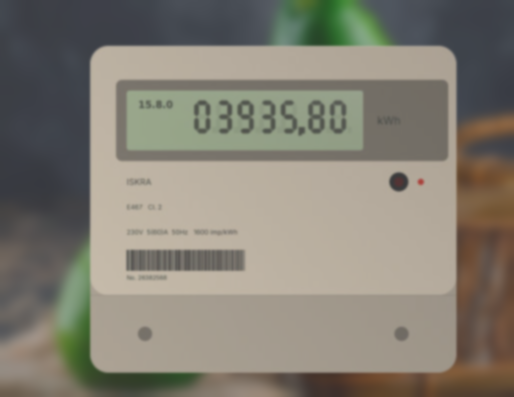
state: 3935.80kWh
